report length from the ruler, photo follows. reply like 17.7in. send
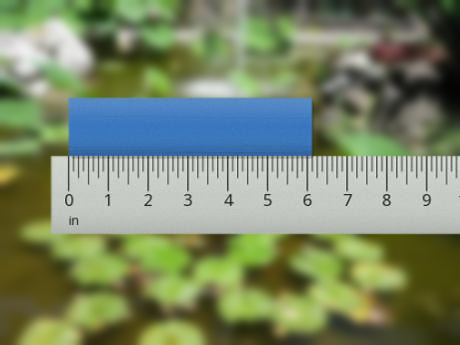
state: 6.125in
